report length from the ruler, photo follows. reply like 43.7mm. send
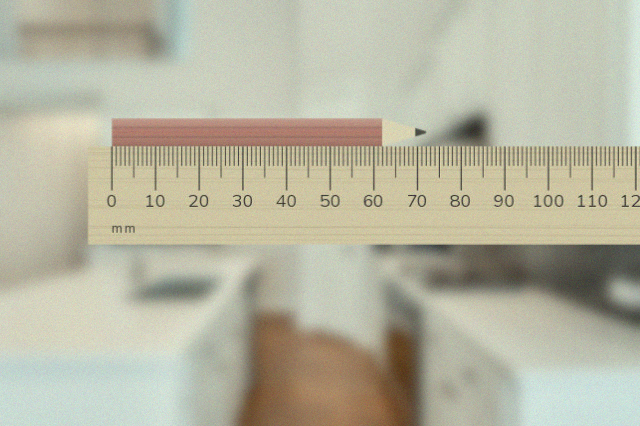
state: 72mm
